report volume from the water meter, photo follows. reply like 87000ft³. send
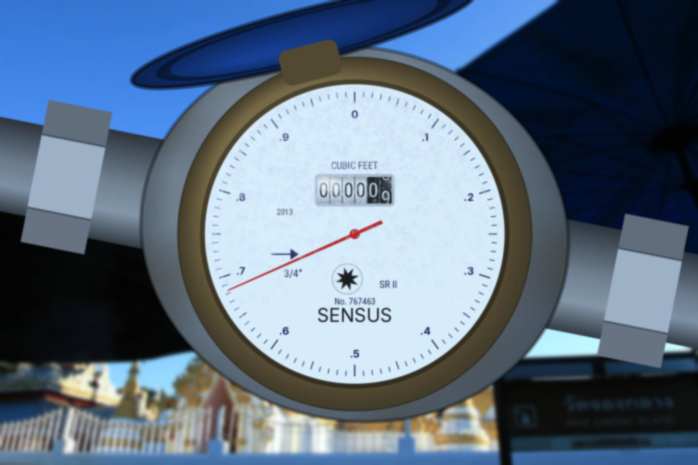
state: 8.68ft³
